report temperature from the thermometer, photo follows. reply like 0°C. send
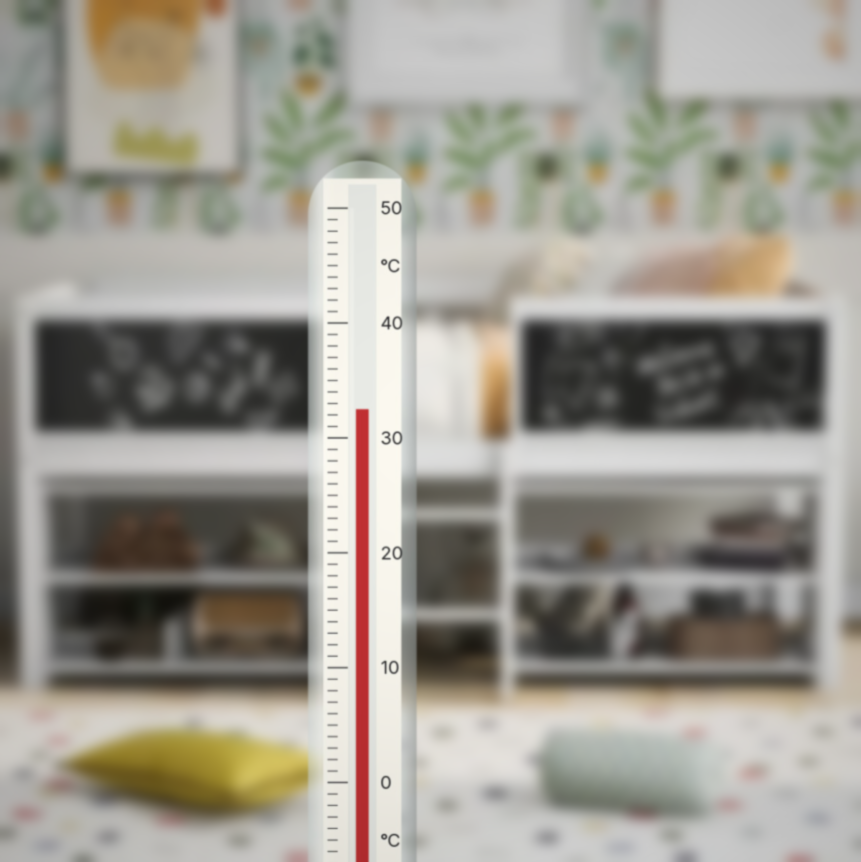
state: 32.5°C
